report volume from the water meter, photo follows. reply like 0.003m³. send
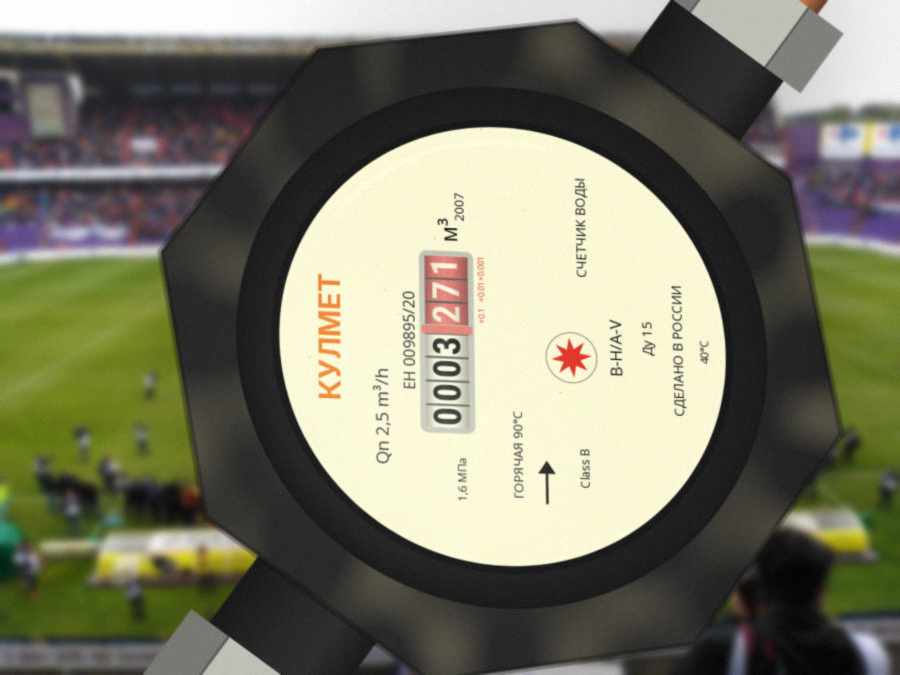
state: 3.271m³
